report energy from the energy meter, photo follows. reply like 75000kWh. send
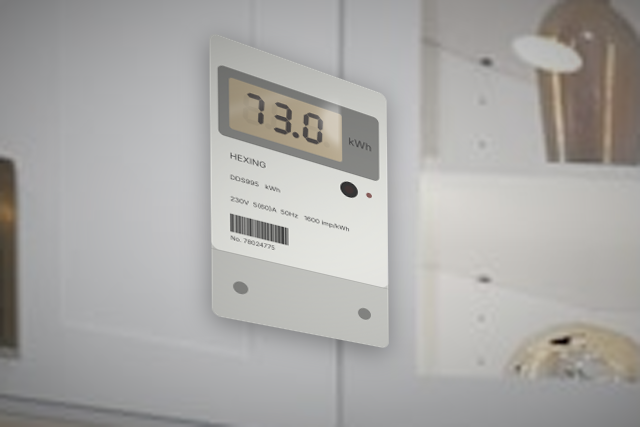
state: 73.0kWh
